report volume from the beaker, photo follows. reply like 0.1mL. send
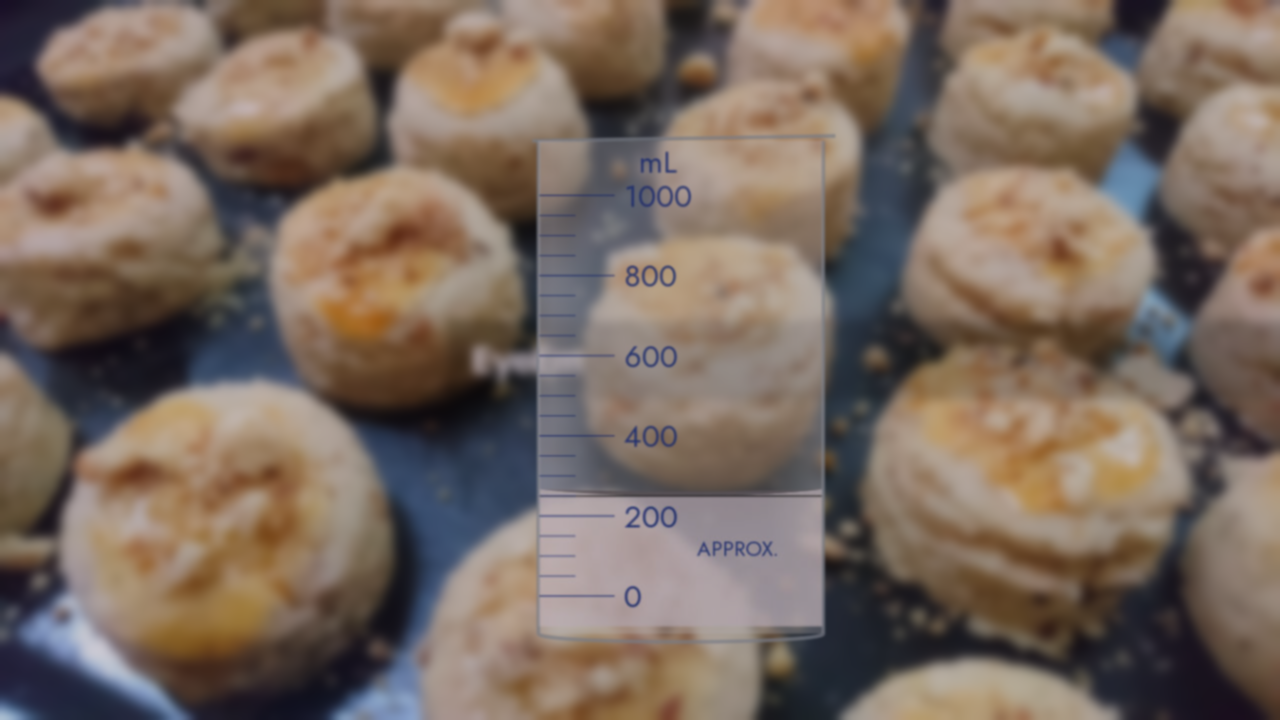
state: 250mL
